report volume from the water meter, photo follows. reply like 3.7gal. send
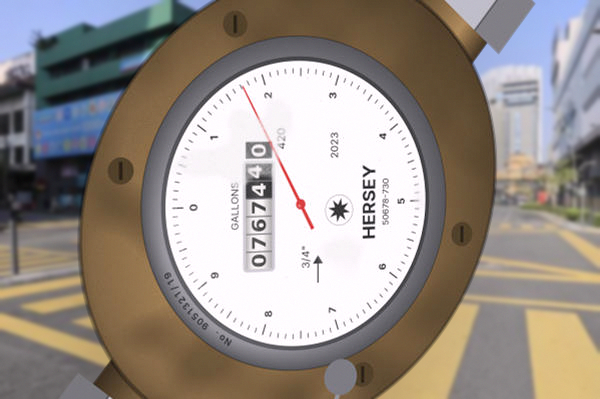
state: 767441.7gal
